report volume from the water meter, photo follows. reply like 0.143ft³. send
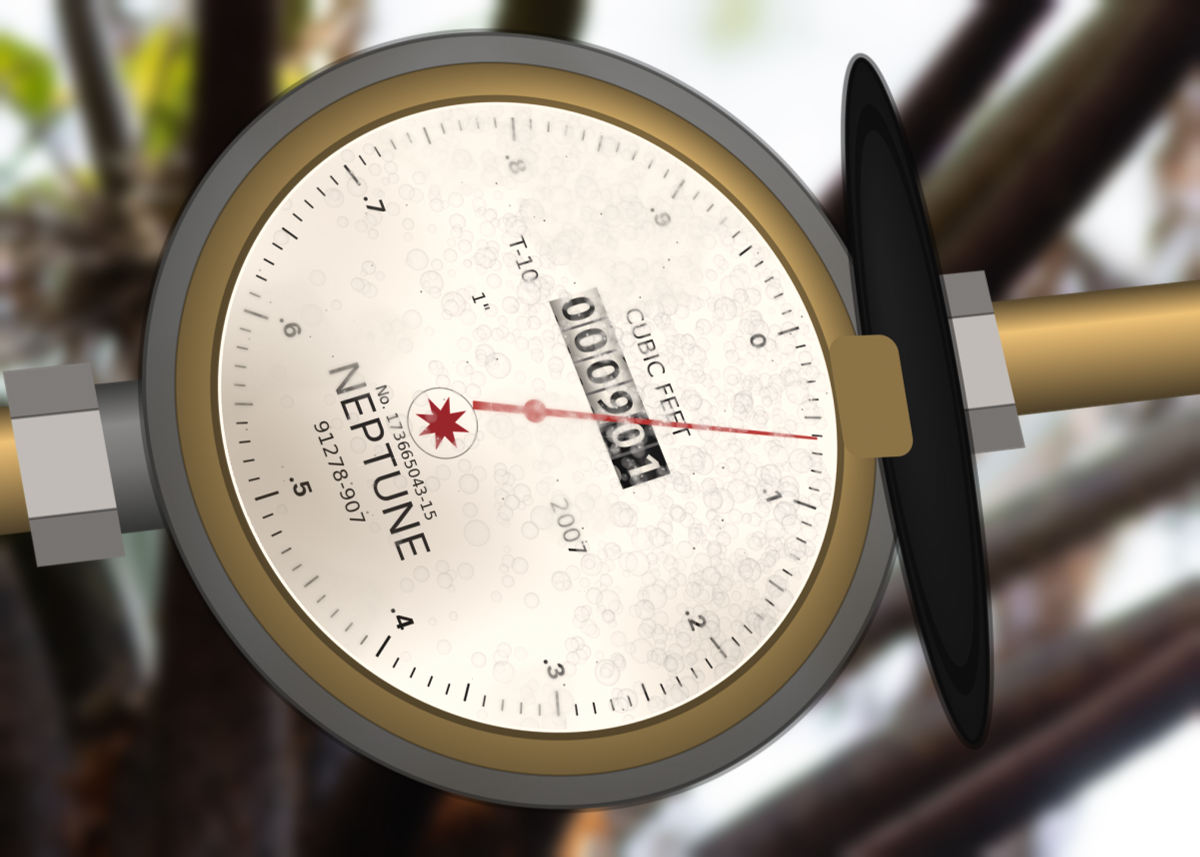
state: 901.06ft³
